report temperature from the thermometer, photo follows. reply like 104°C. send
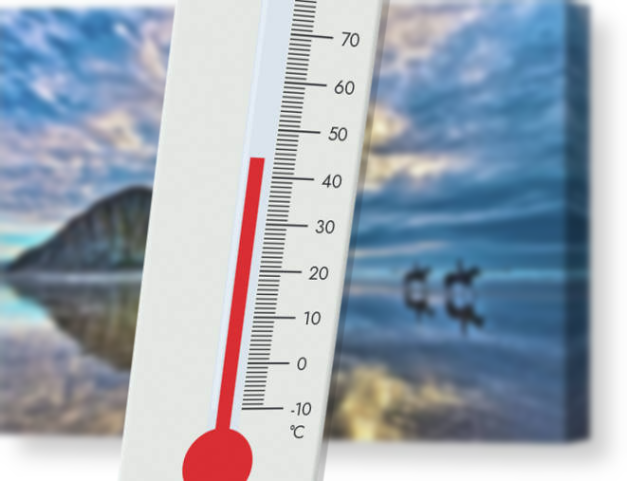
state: 44°C
